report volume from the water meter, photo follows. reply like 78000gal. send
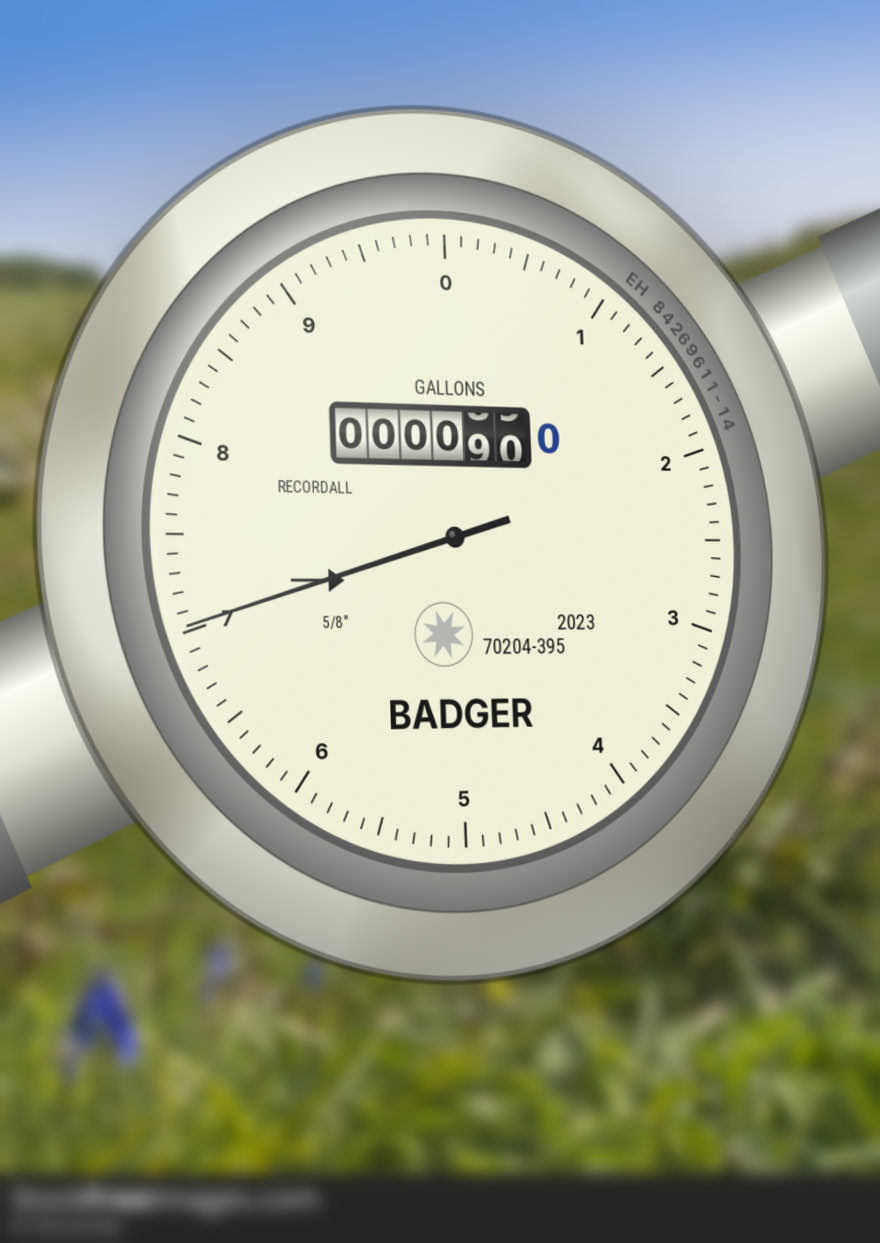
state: 897.0gal
